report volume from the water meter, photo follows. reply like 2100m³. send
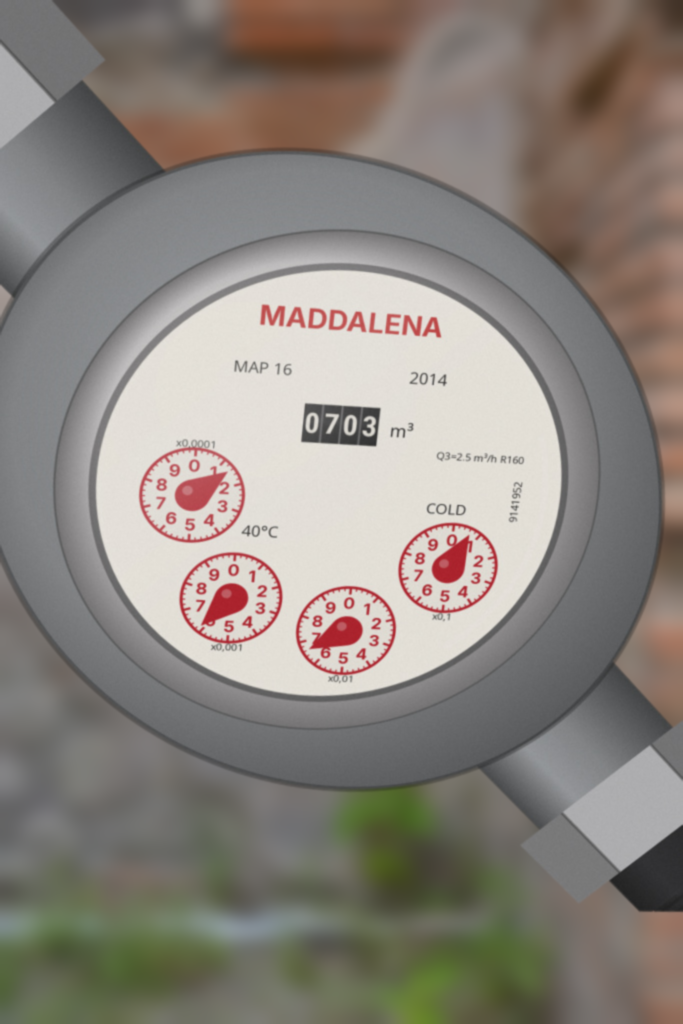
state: 703.0661m³
